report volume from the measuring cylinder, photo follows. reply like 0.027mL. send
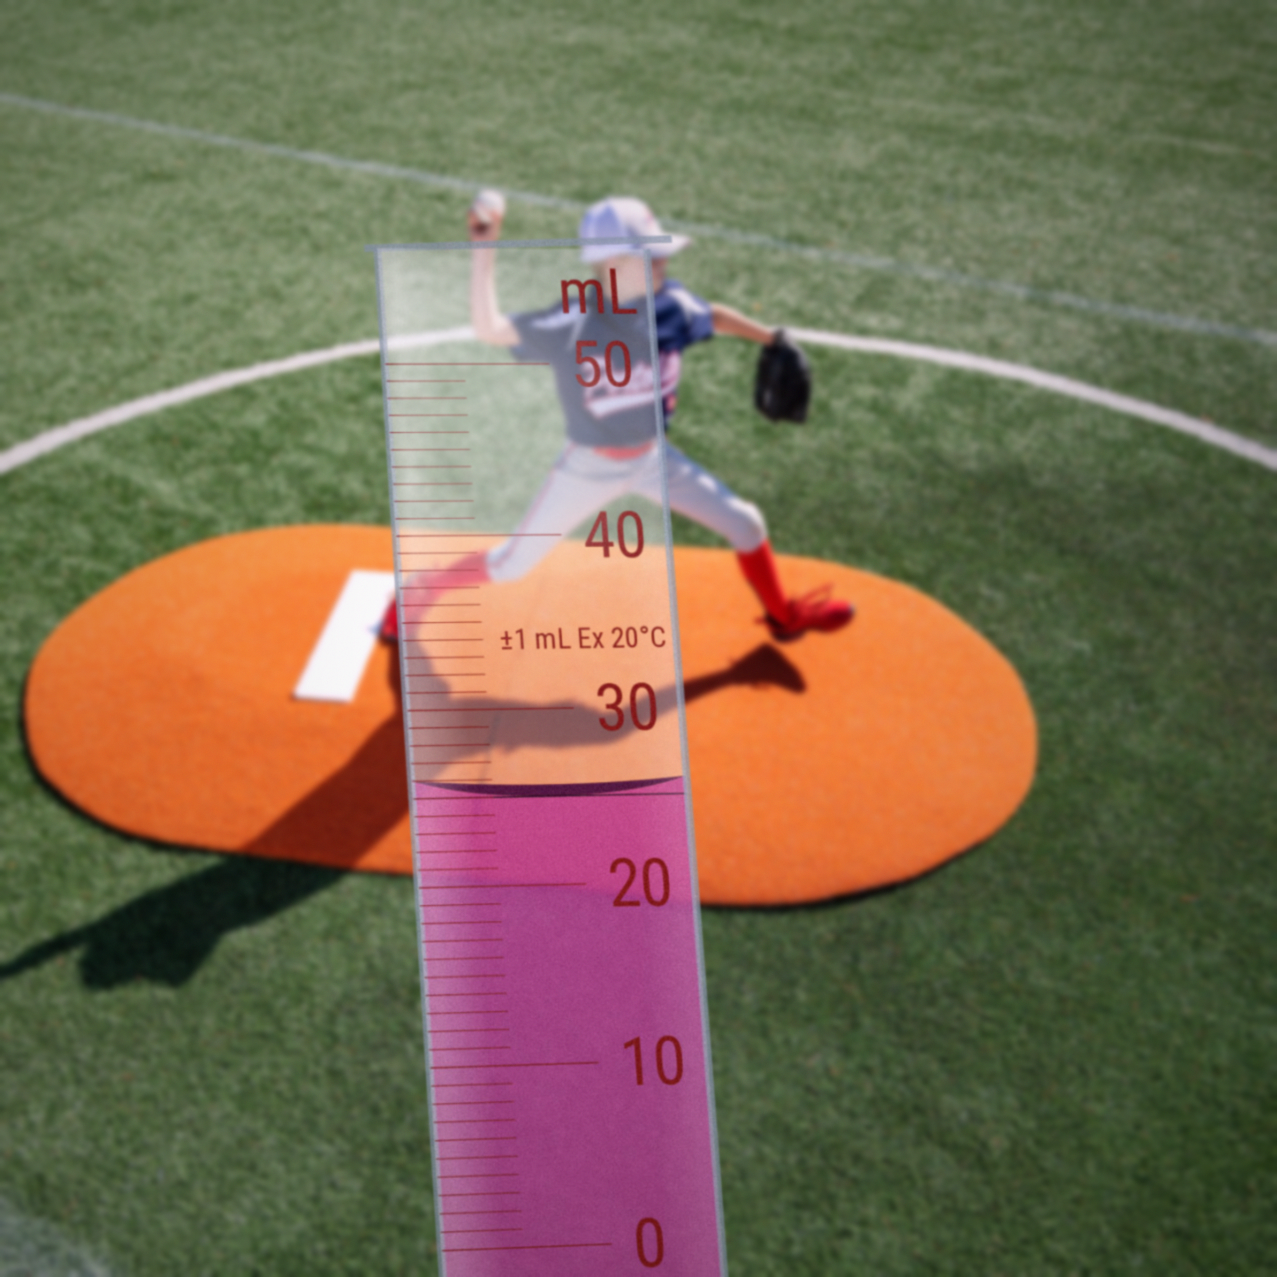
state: 25mL
